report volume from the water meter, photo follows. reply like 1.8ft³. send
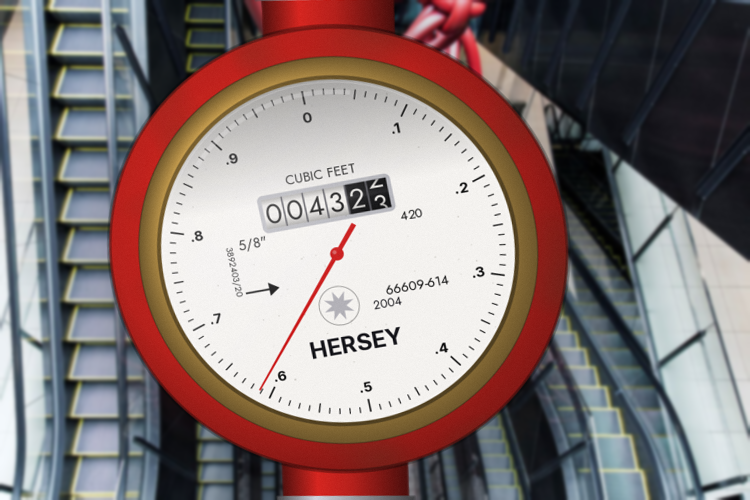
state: 4322.61ft³
